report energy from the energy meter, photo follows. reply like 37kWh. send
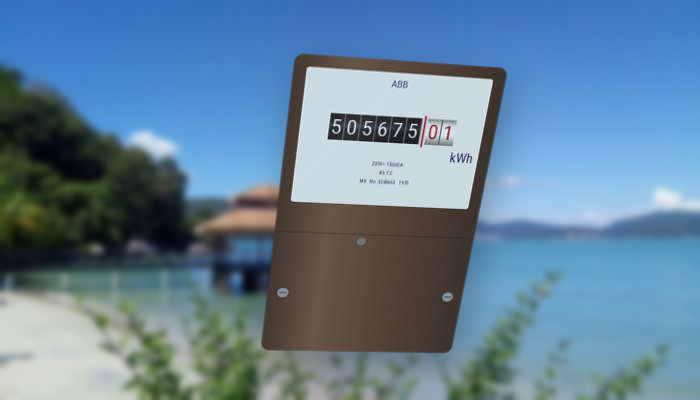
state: 505675.01kWh
